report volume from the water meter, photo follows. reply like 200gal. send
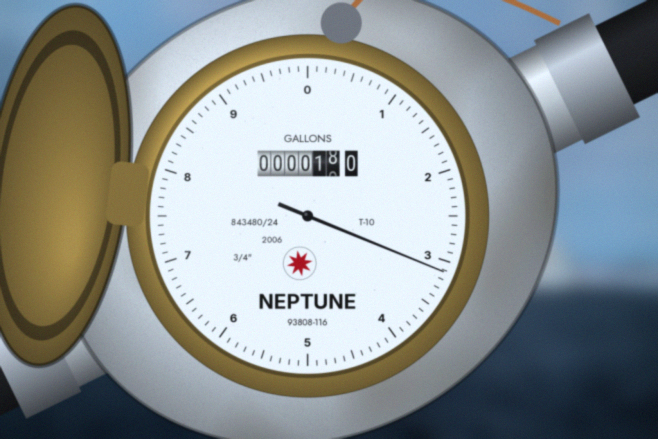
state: 183.1gal
